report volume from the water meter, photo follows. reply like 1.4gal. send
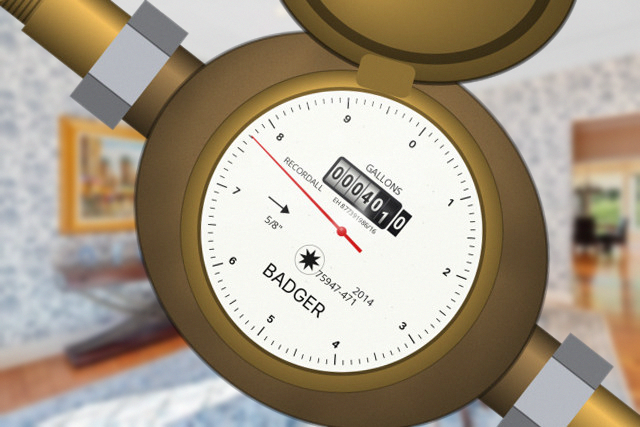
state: 4007.7gal
